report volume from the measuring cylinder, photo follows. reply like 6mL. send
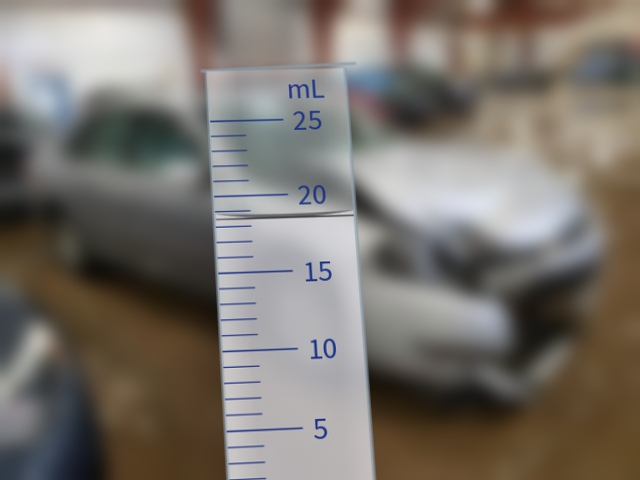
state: 18.5mL
